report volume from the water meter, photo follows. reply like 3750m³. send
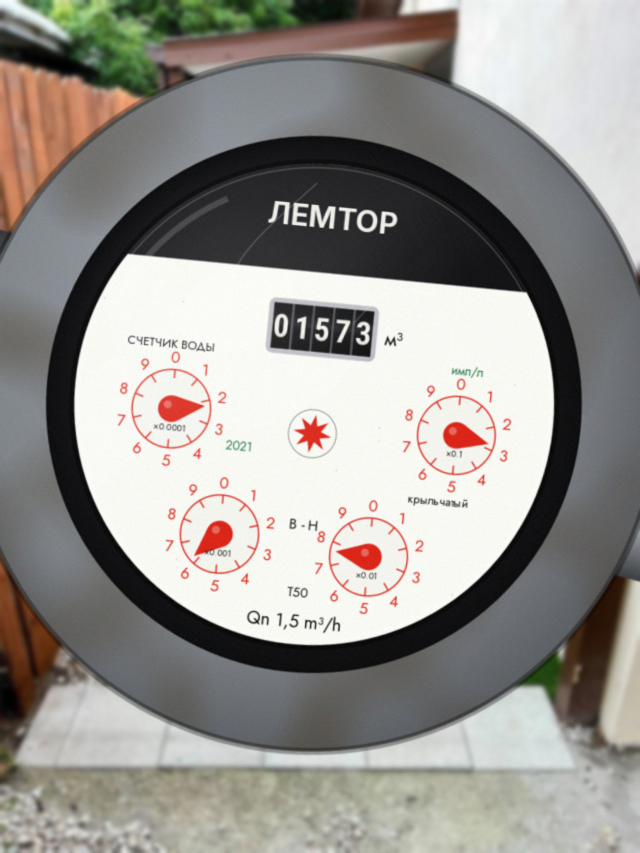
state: 1573.2762m³
